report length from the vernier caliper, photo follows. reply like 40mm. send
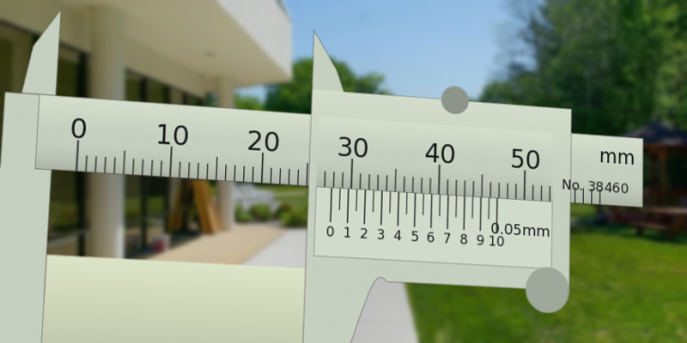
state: 27.8mm
